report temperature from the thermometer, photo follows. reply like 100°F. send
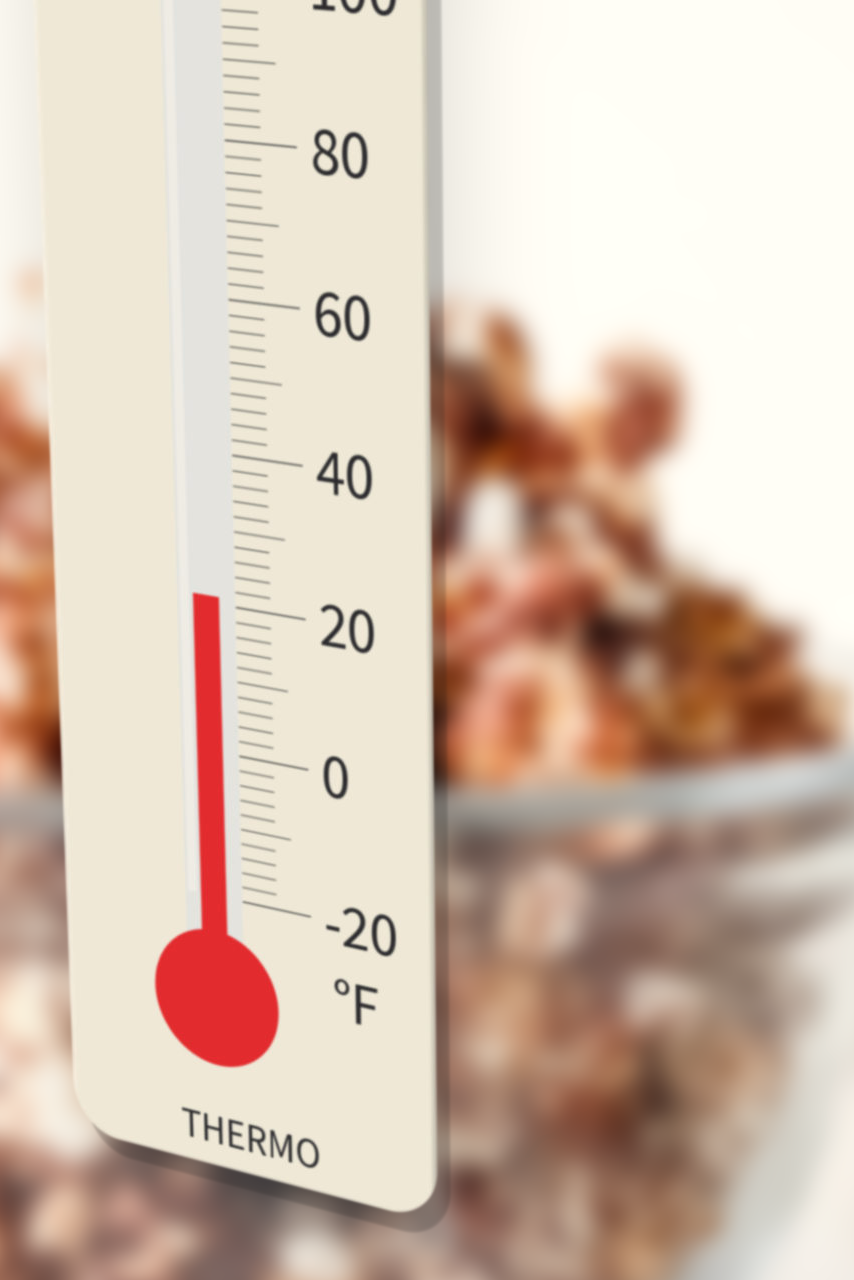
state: 21°F
